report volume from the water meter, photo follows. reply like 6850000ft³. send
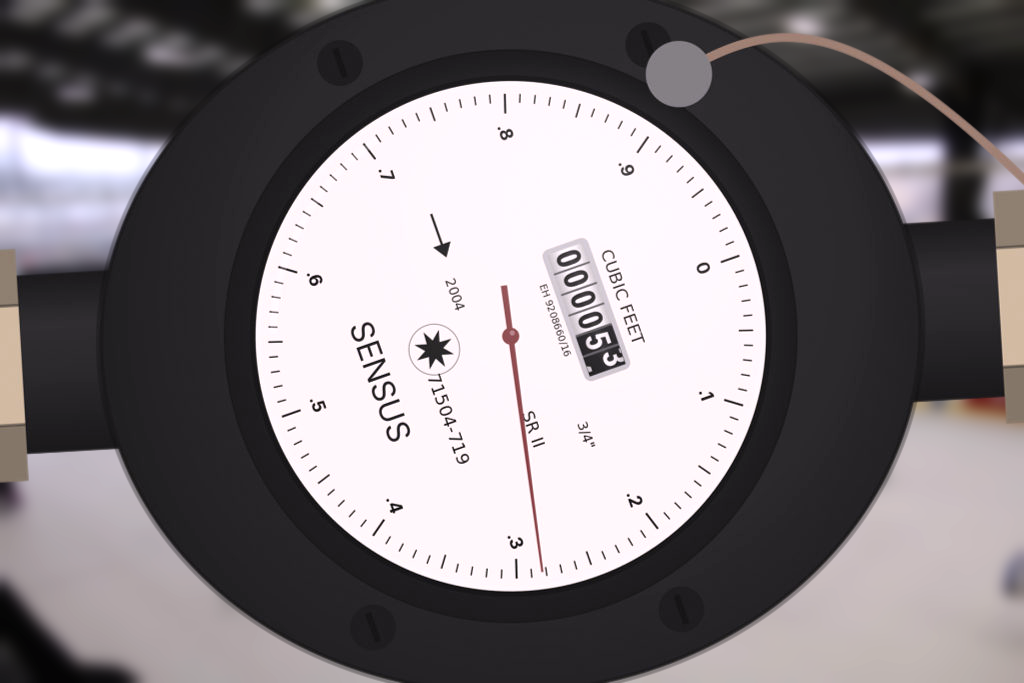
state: 53.28ft³
